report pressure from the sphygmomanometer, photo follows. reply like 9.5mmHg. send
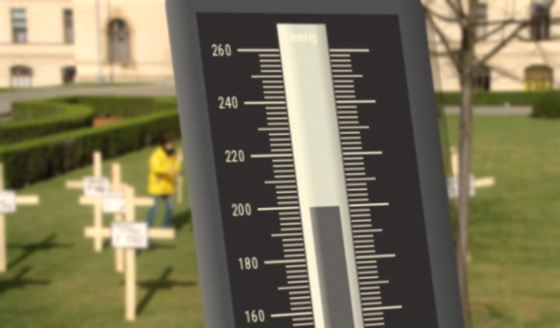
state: 200mmHg
